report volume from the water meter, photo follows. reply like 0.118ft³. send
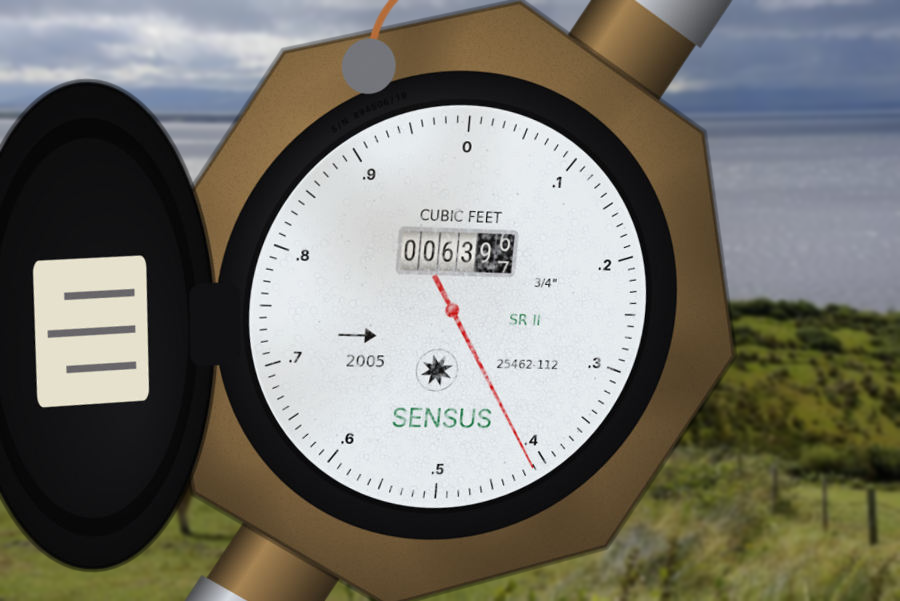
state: 6396.41ft³
